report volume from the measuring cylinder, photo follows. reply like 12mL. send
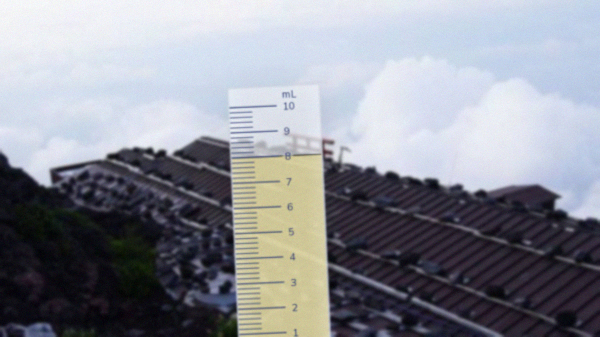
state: 8mL
